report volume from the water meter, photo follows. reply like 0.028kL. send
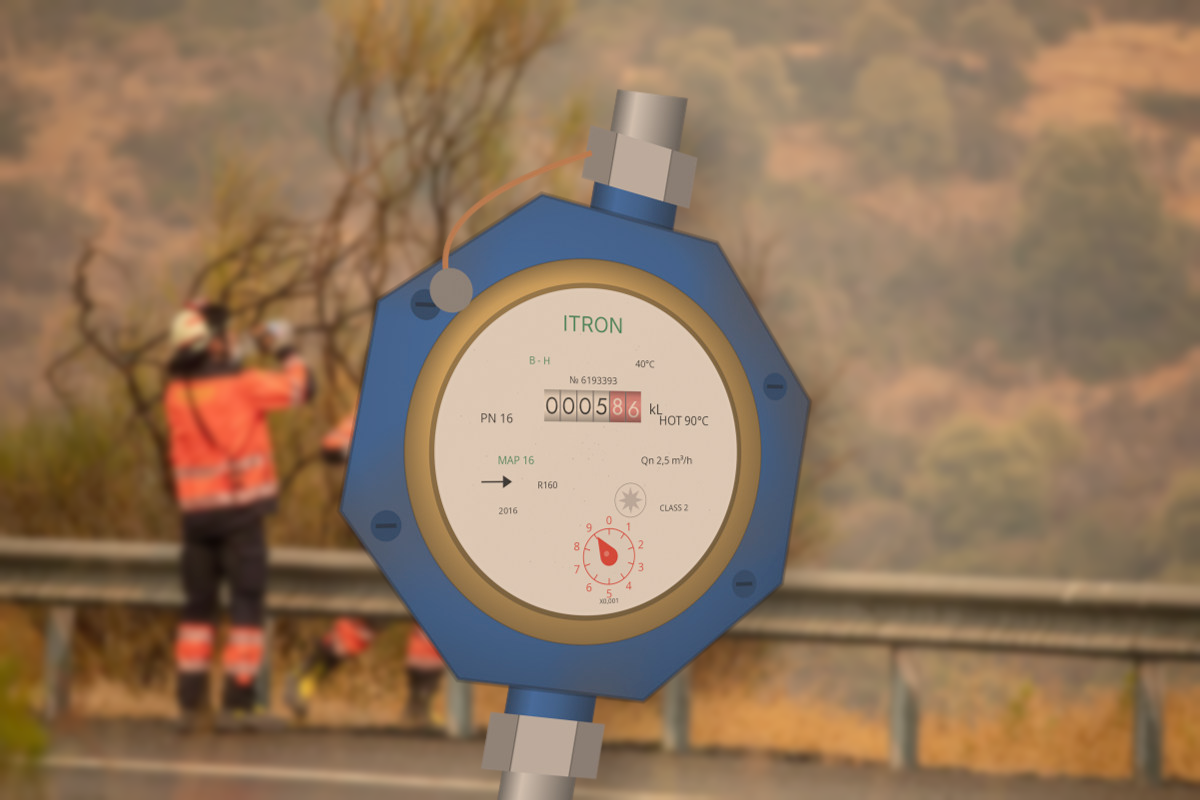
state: 5.859kL
